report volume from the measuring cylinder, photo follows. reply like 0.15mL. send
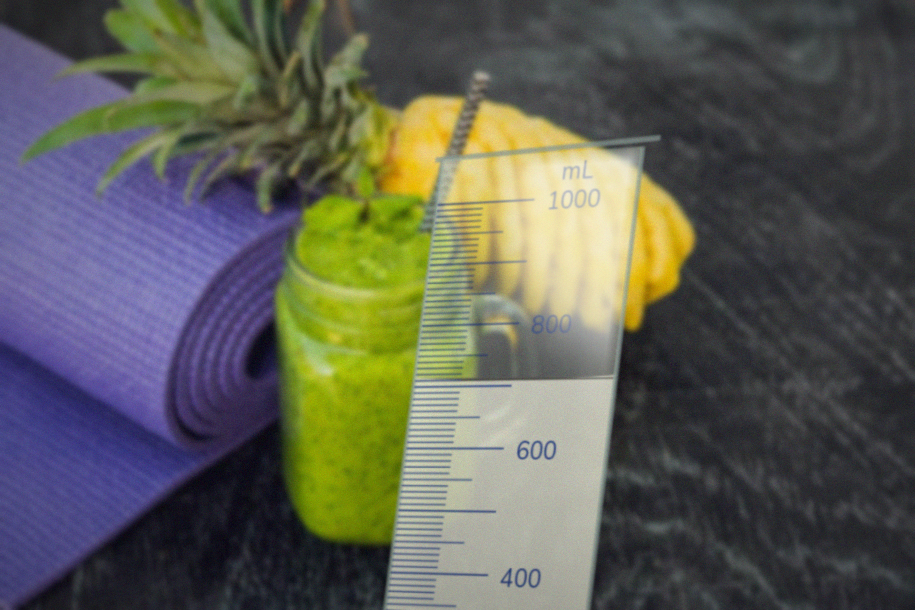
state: 710mL
